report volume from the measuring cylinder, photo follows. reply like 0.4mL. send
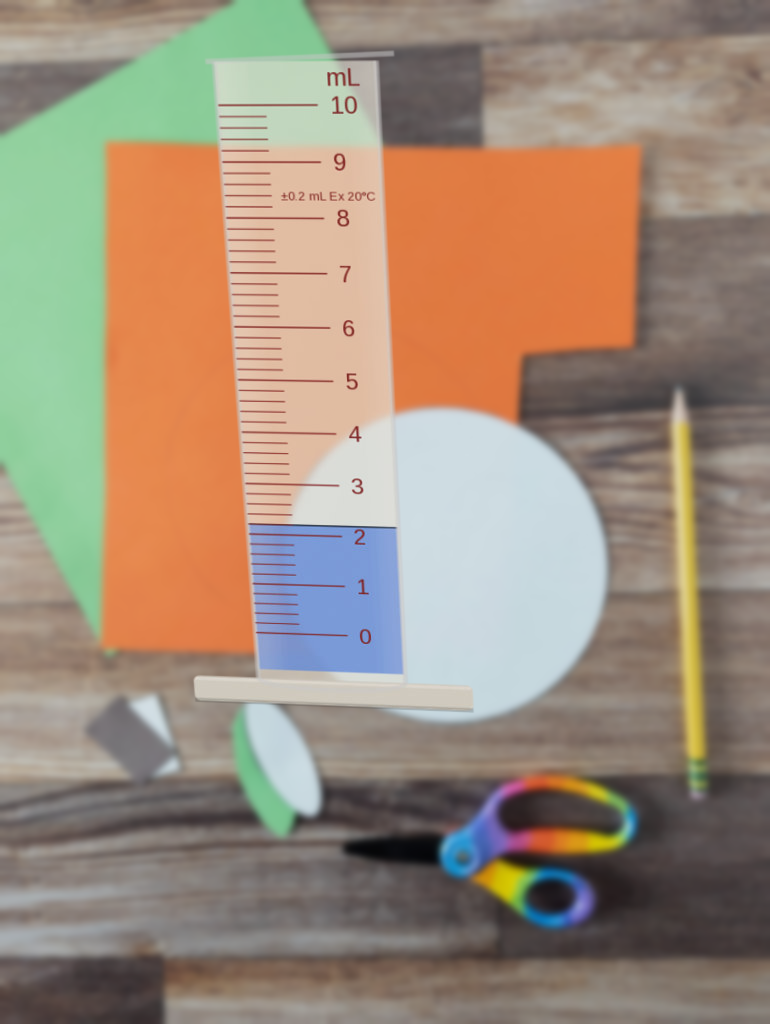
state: 2.2mL
